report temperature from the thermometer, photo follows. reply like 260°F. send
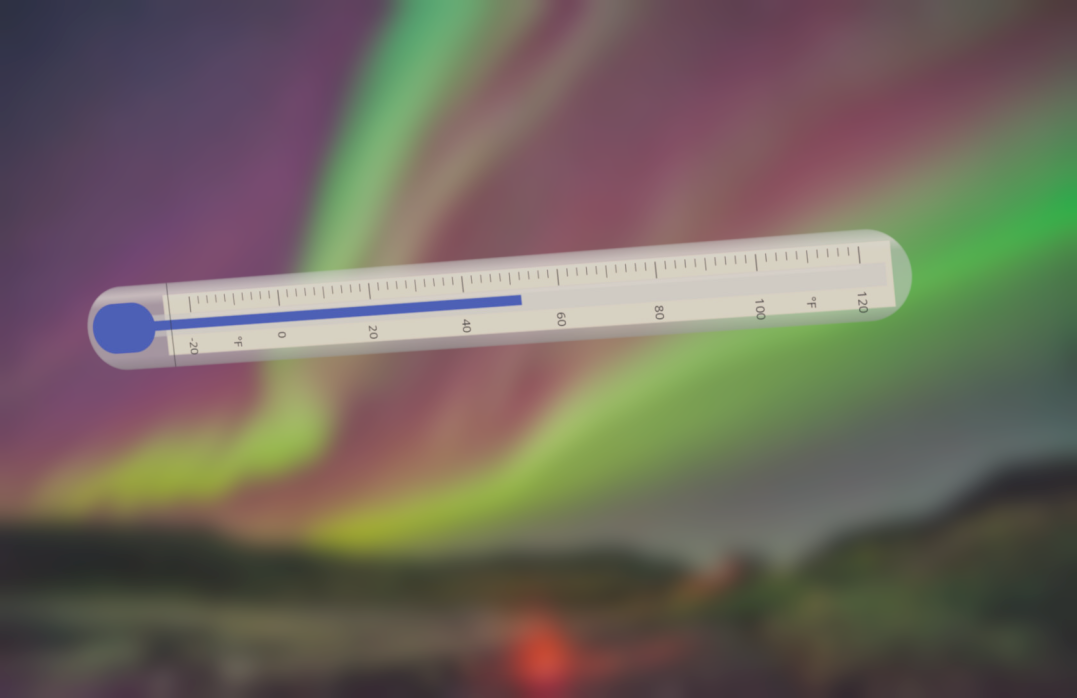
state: 52°F
